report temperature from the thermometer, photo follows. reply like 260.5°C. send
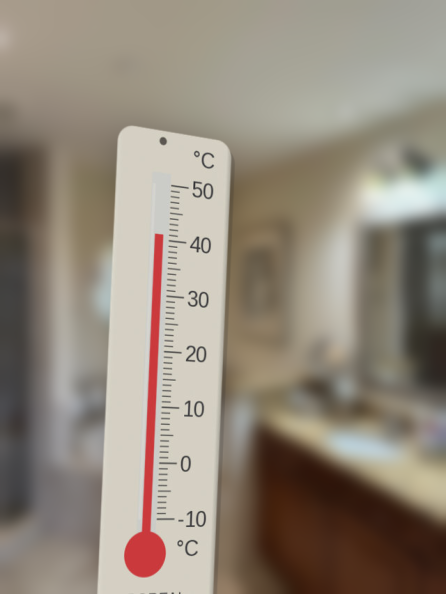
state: 41°C
